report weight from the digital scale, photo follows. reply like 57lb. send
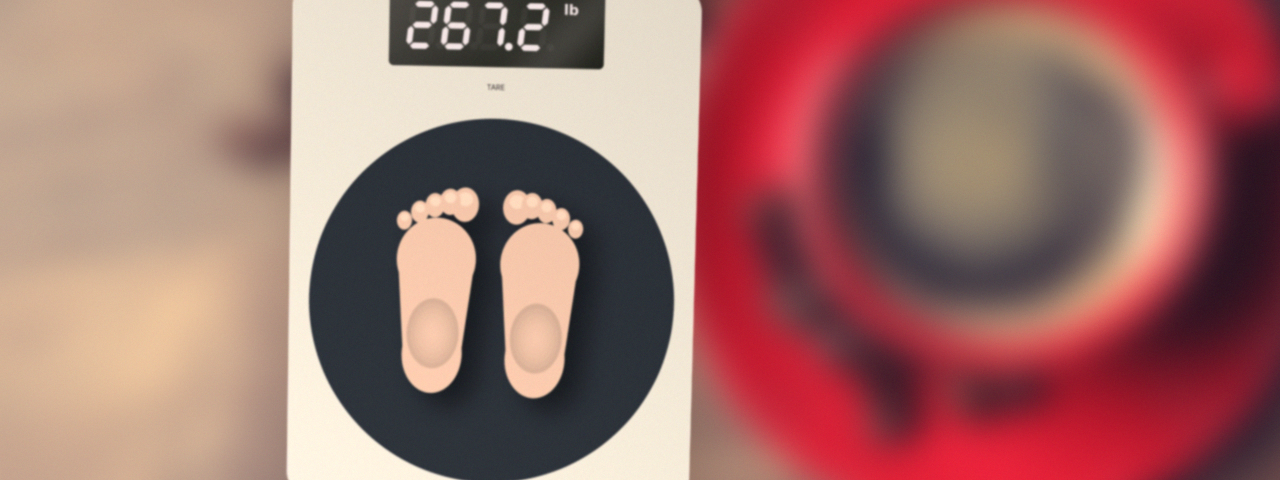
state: 267.2lb
